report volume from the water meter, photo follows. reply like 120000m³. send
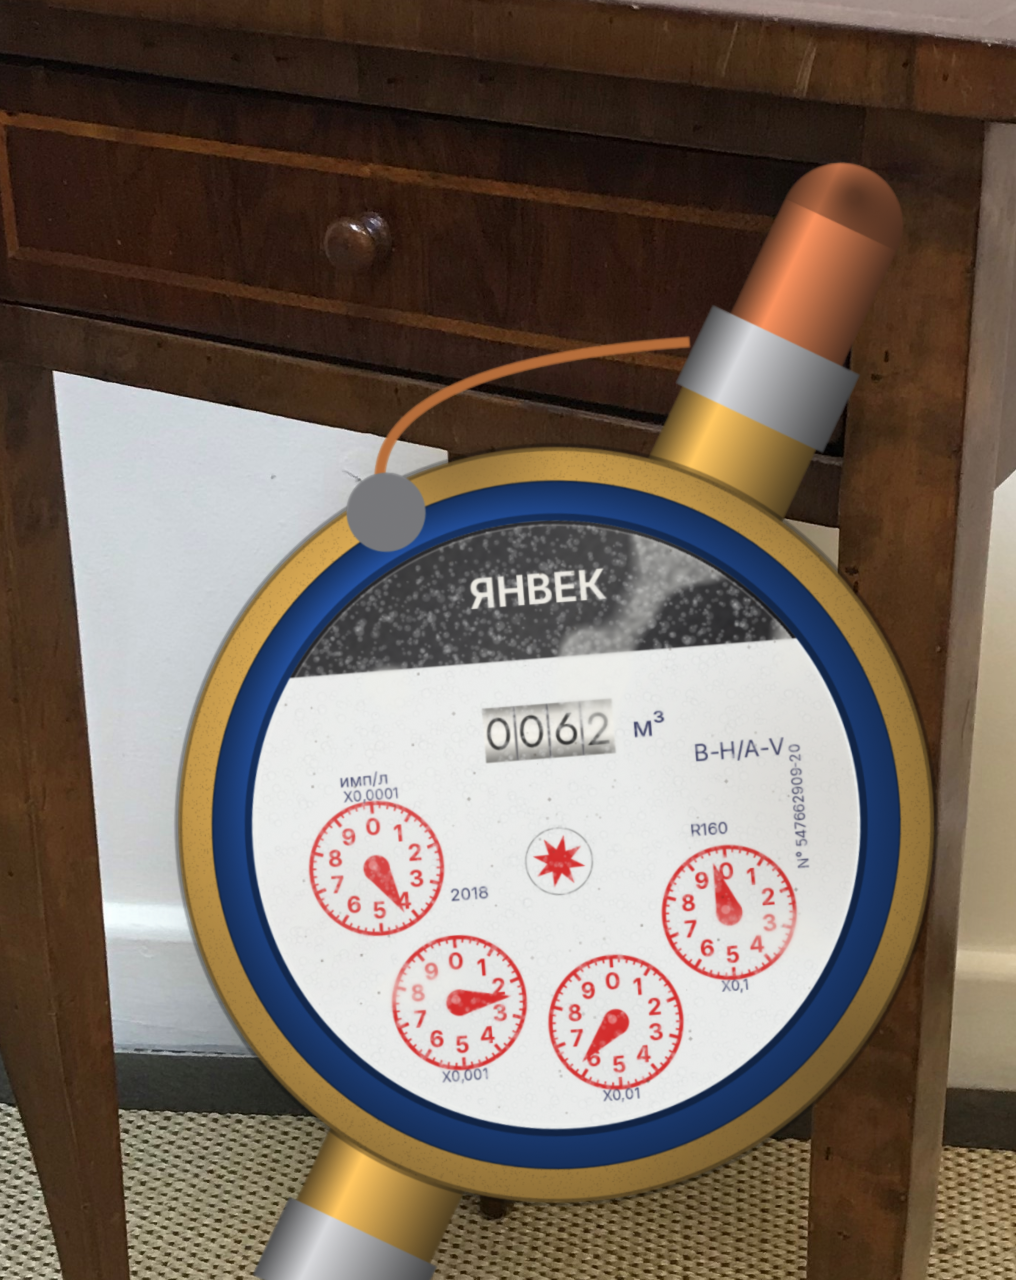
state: 61.9624m³
